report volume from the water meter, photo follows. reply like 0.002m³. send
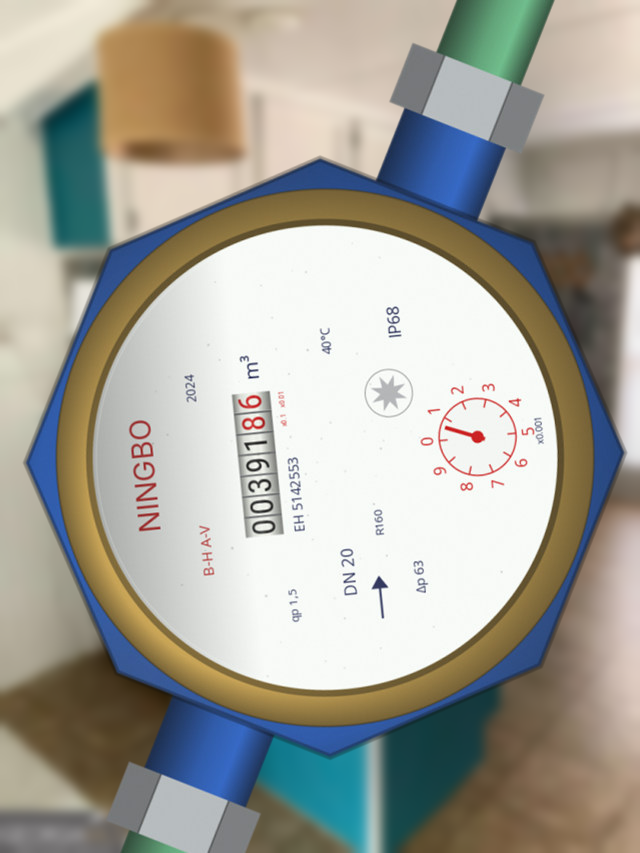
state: 391.860m³
